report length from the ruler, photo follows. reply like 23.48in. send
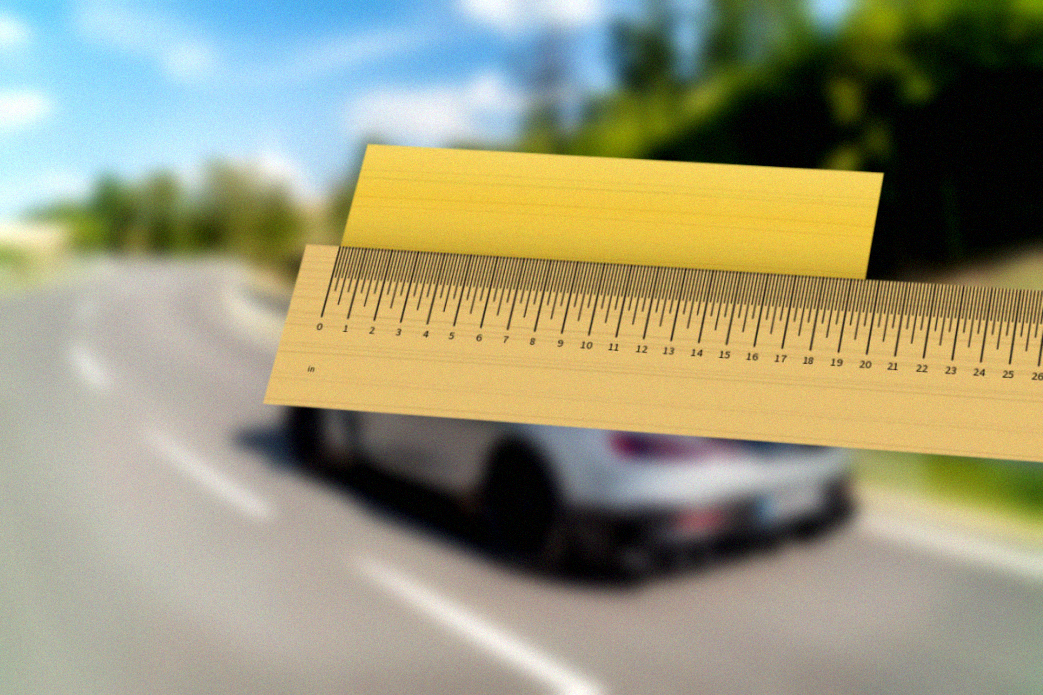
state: 19.5in
